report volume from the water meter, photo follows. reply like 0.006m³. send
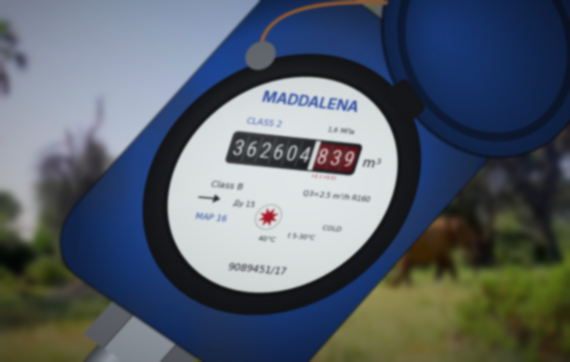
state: 362604.839m³
